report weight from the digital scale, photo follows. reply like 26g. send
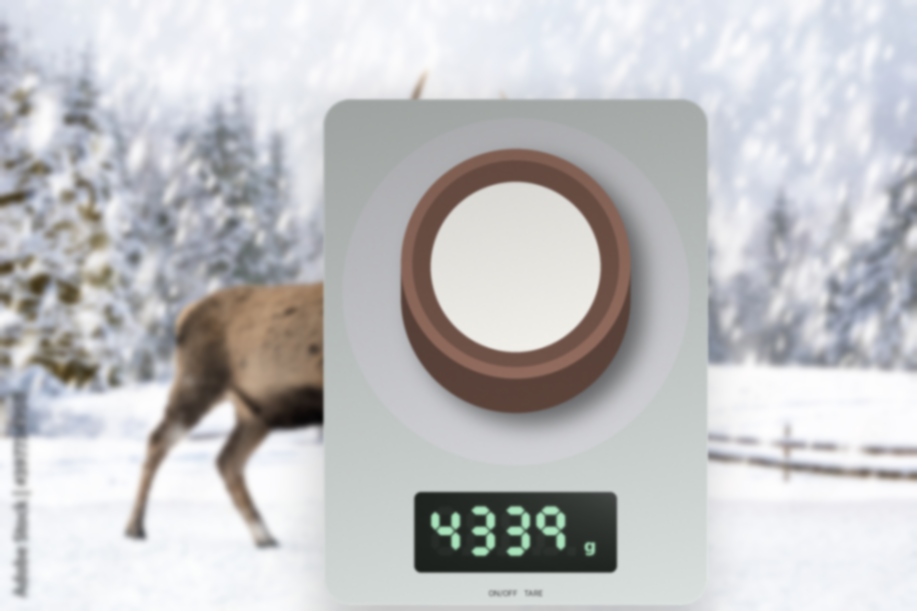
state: 4339g
